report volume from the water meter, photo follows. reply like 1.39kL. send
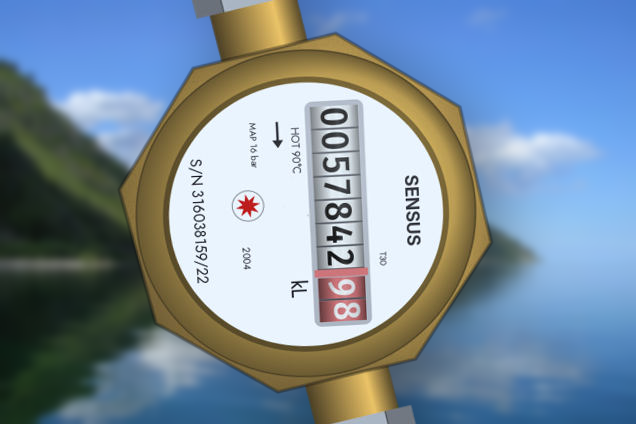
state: 57842.98kL
